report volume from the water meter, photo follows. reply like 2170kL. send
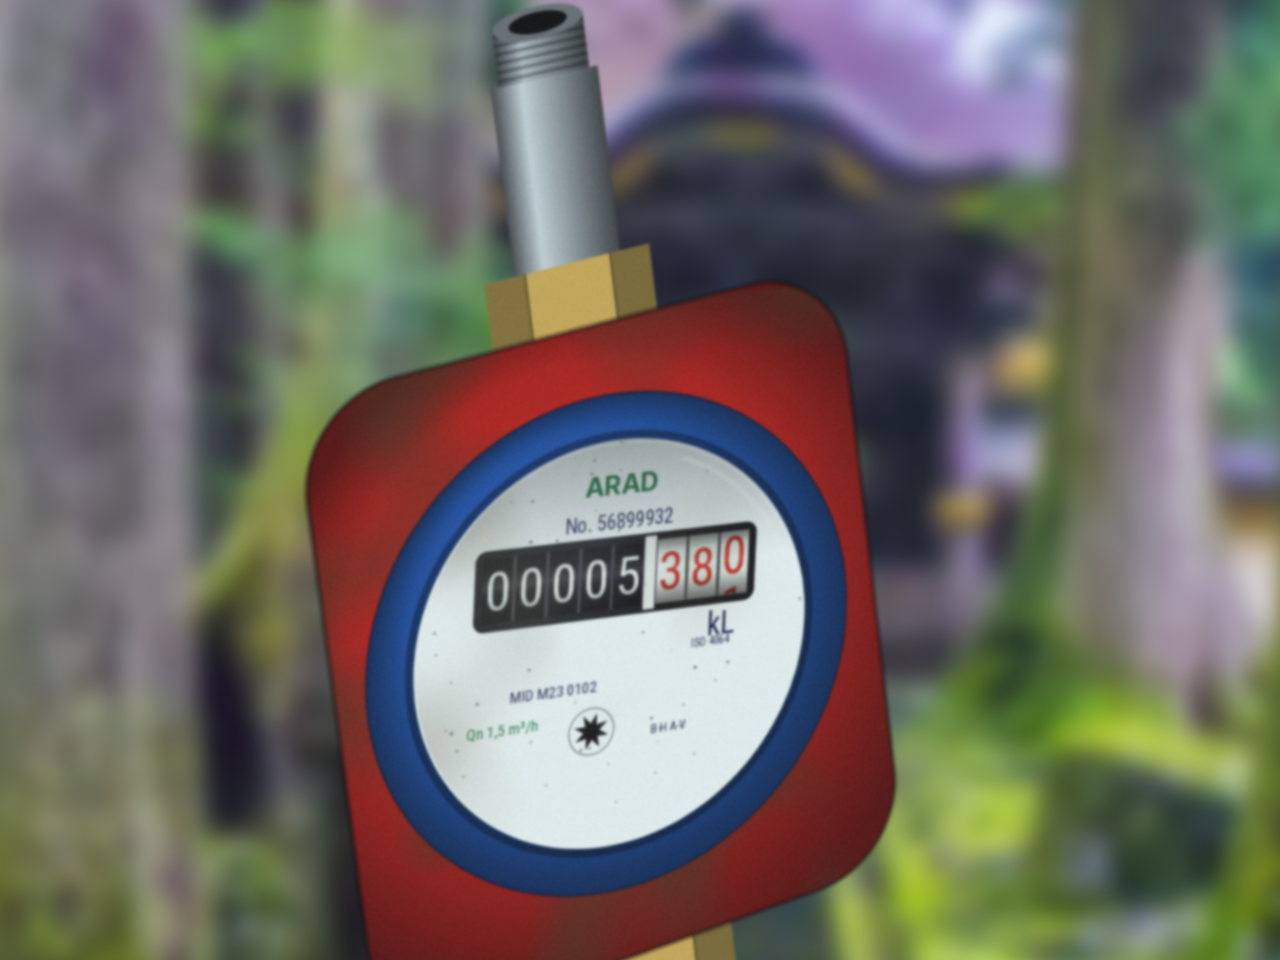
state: 5.380kL
